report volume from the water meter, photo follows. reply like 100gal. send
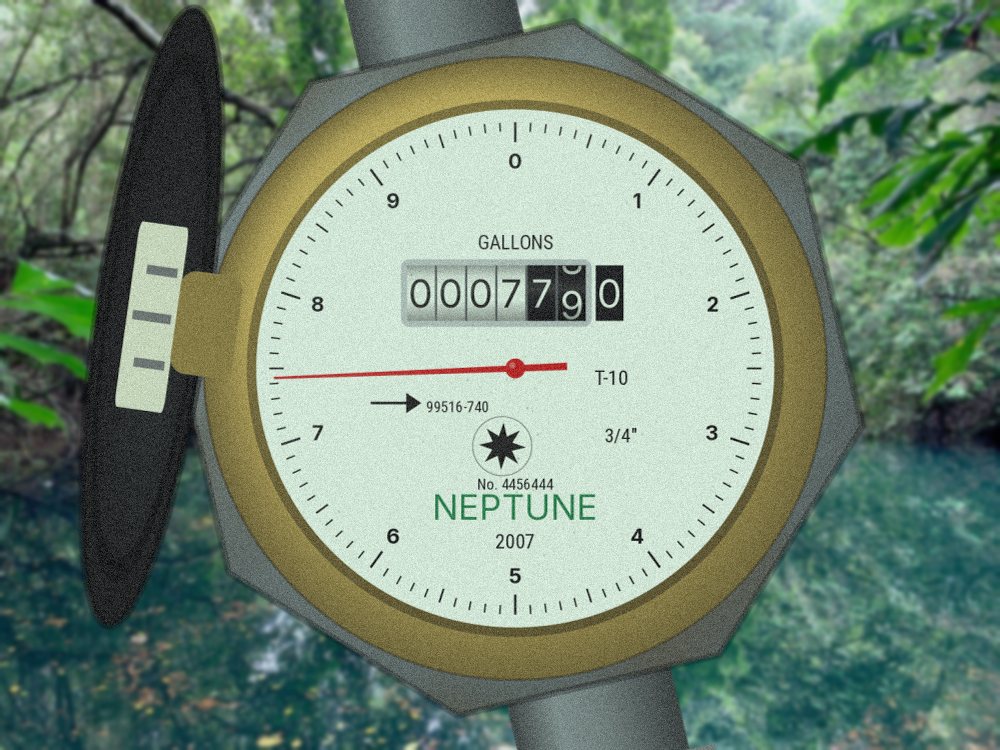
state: 7787.4gal
